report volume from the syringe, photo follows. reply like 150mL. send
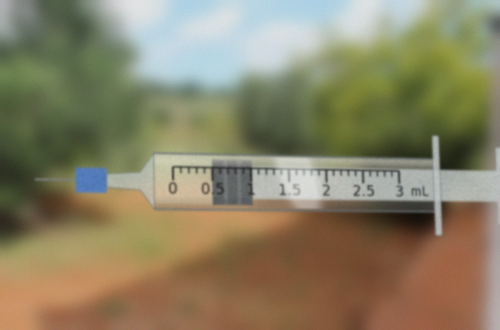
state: 0.5mL
